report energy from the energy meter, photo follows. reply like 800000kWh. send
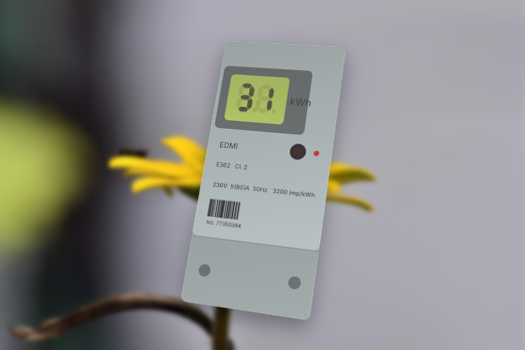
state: 31kWh
